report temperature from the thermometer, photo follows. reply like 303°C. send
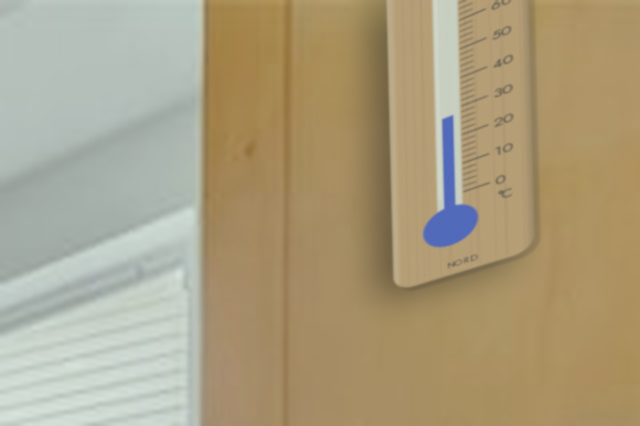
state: 28°C
